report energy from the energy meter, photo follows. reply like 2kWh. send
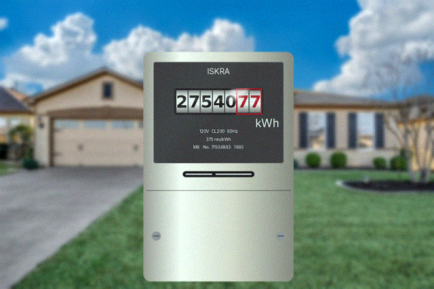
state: 27540.77kWh
